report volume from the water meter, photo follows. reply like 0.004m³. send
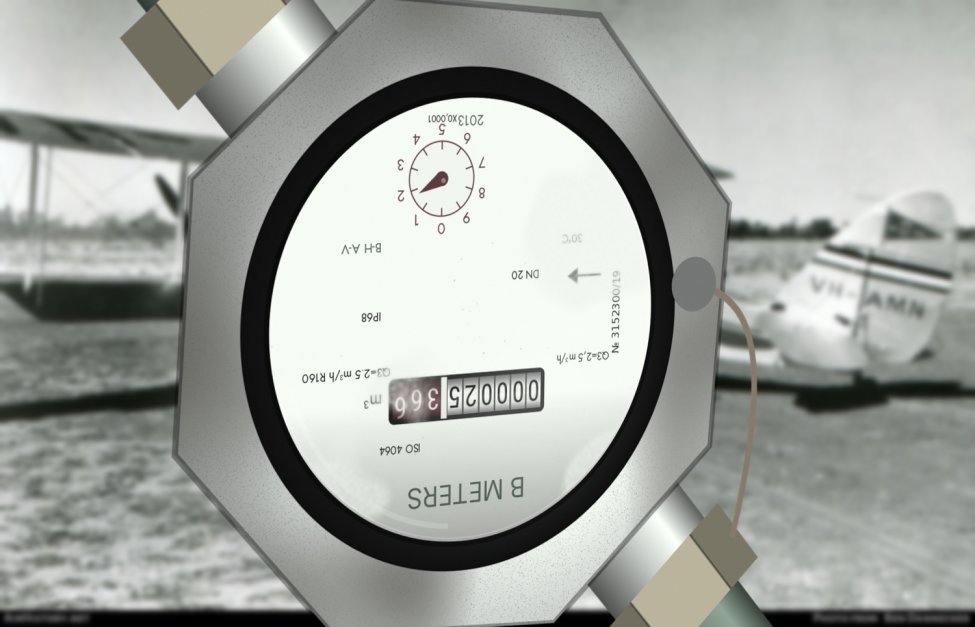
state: 25.3661m³
